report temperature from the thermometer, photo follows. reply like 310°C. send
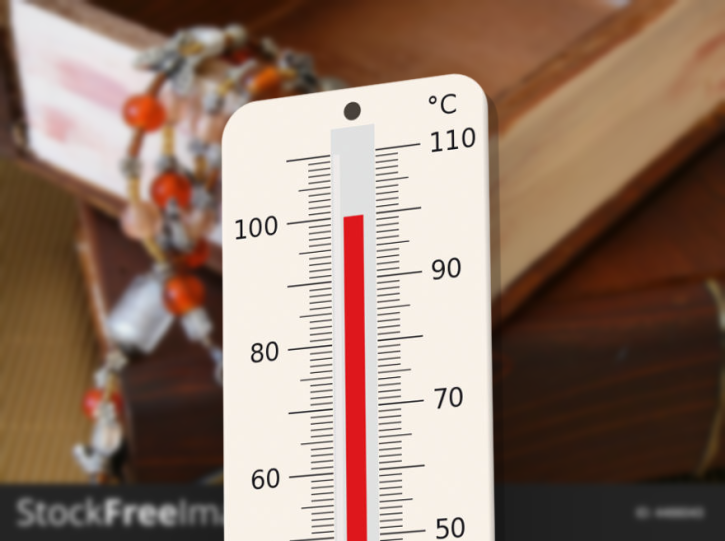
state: 100°C
